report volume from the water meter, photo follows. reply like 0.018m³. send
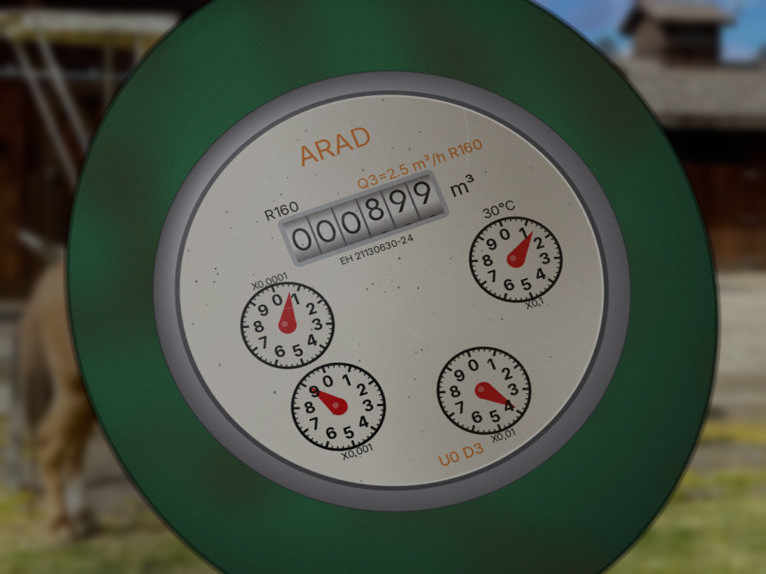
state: 899.1390m³
